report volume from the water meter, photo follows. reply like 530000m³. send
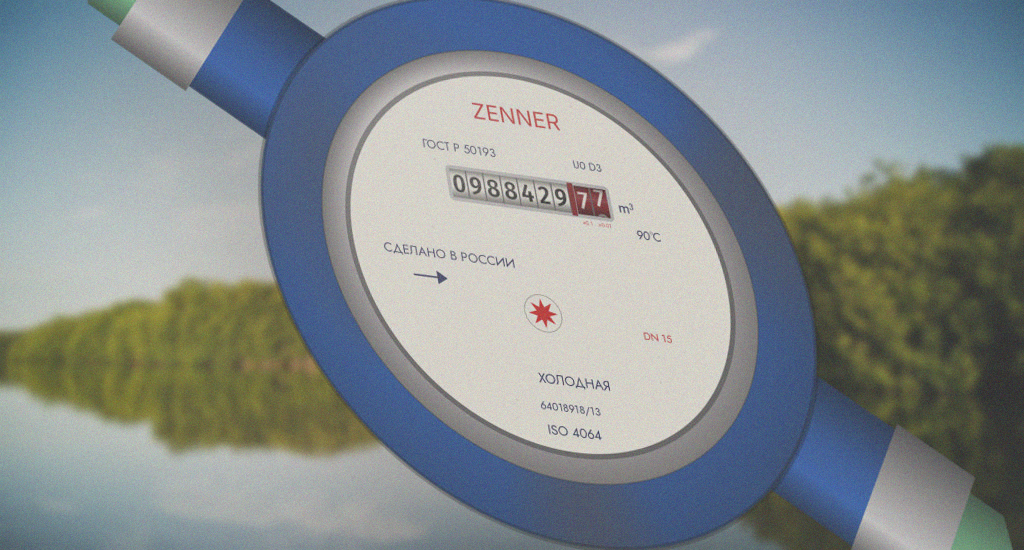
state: 988429.77m³
